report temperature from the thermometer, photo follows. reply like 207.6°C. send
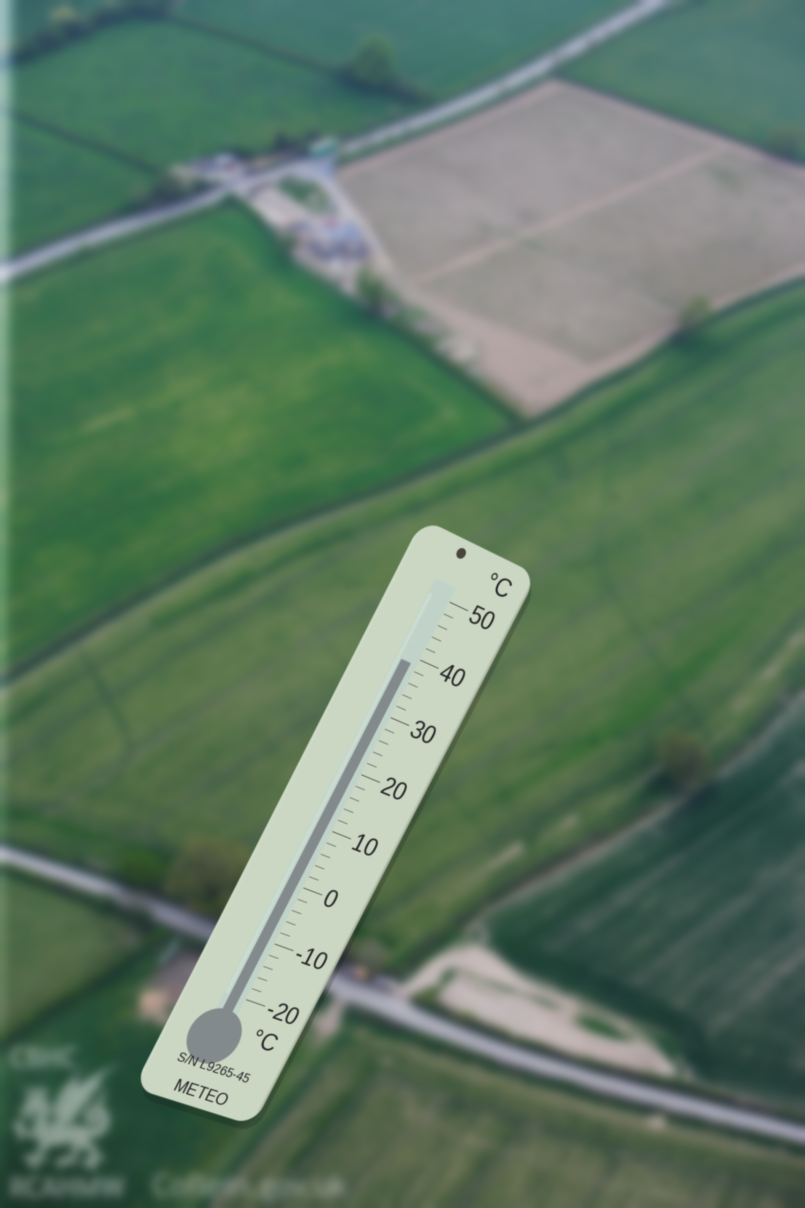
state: 39°C
